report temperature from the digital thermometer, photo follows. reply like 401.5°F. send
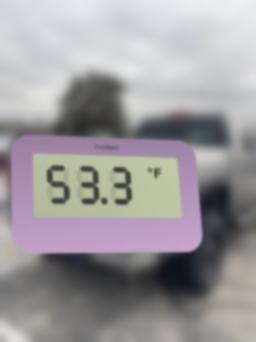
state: 53.3°F
